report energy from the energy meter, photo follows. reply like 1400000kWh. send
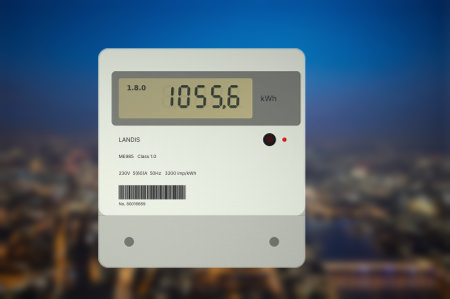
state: 1055.6kWh
